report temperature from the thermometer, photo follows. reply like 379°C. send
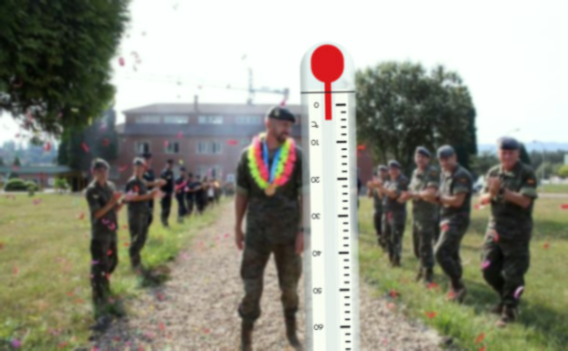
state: 4°C
